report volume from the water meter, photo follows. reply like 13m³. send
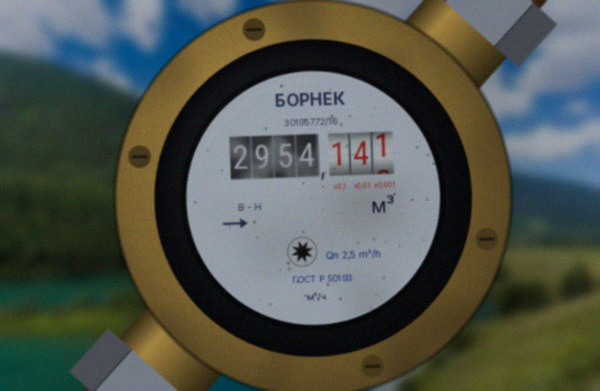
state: 2954.141m³
